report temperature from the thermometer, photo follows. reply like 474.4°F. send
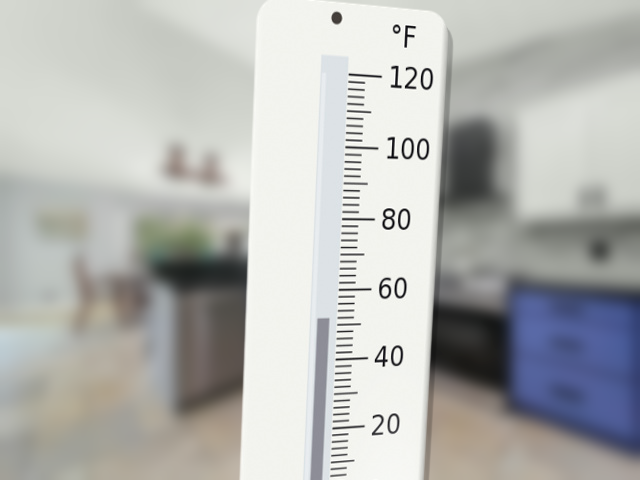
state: 52°F
